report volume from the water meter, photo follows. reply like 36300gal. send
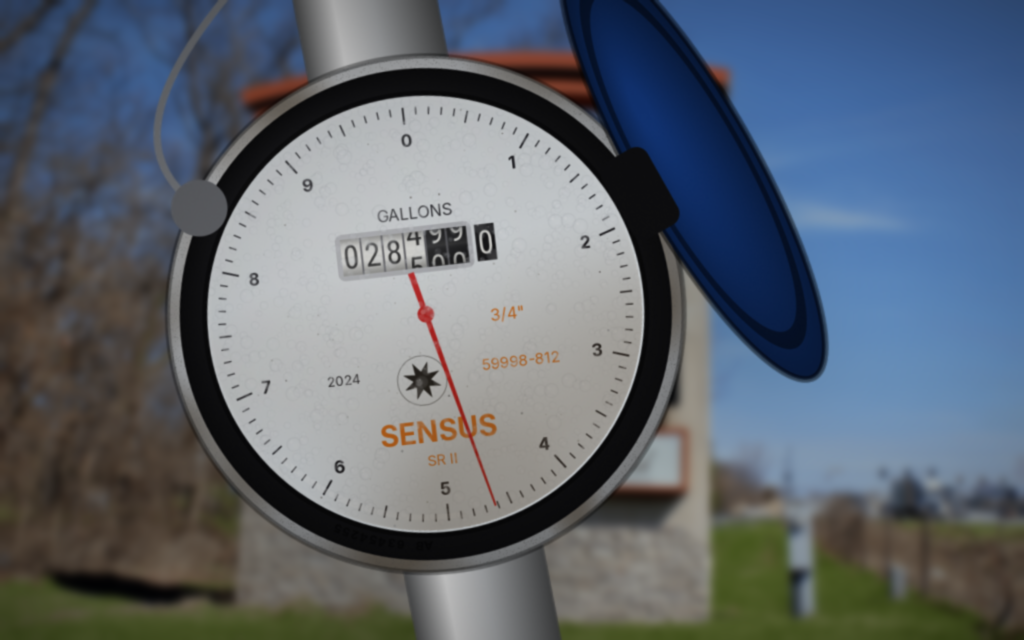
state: 284994.6gal
